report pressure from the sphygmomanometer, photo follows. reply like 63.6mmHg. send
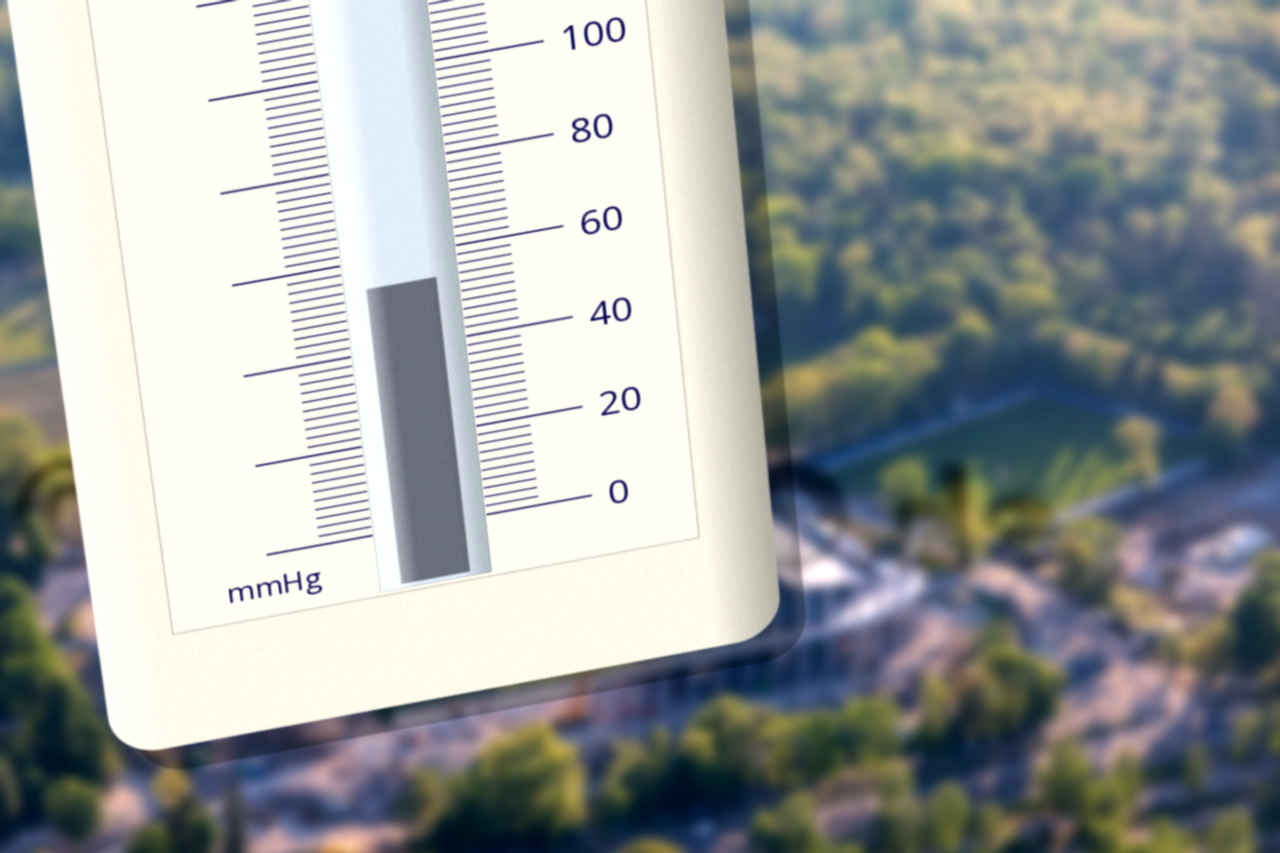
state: 54mmHg
